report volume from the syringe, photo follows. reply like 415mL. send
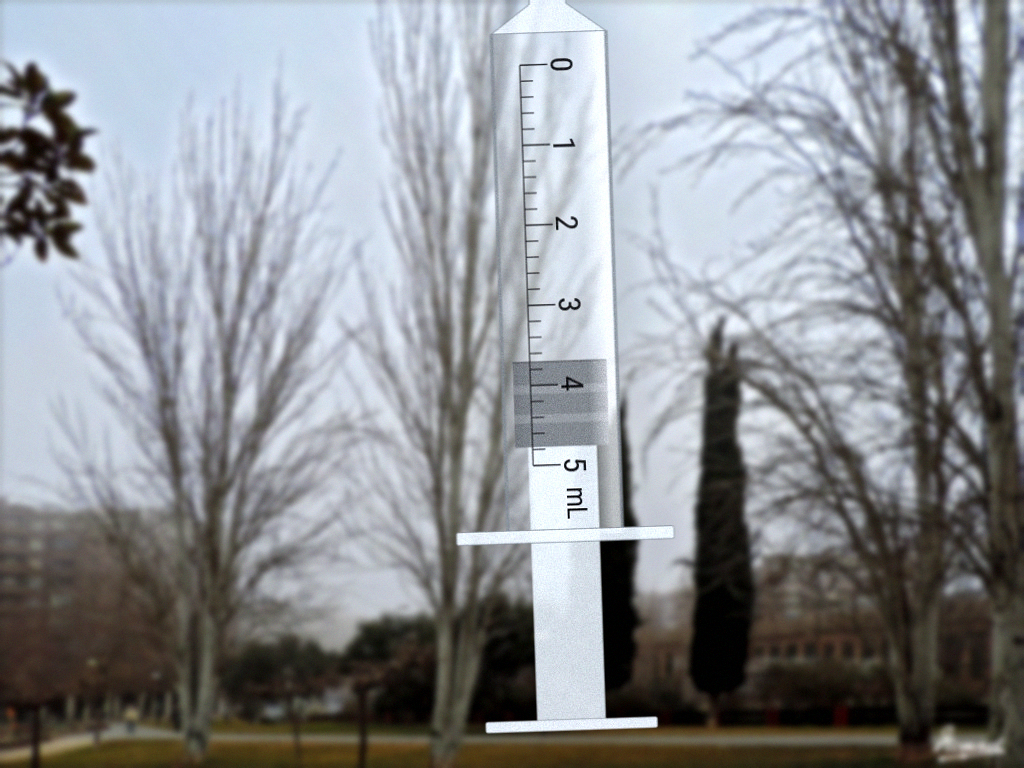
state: 3.7mL
